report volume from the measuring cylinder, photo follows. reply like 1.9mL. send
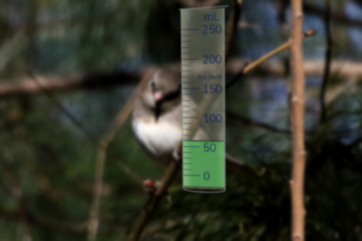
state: 60mL
